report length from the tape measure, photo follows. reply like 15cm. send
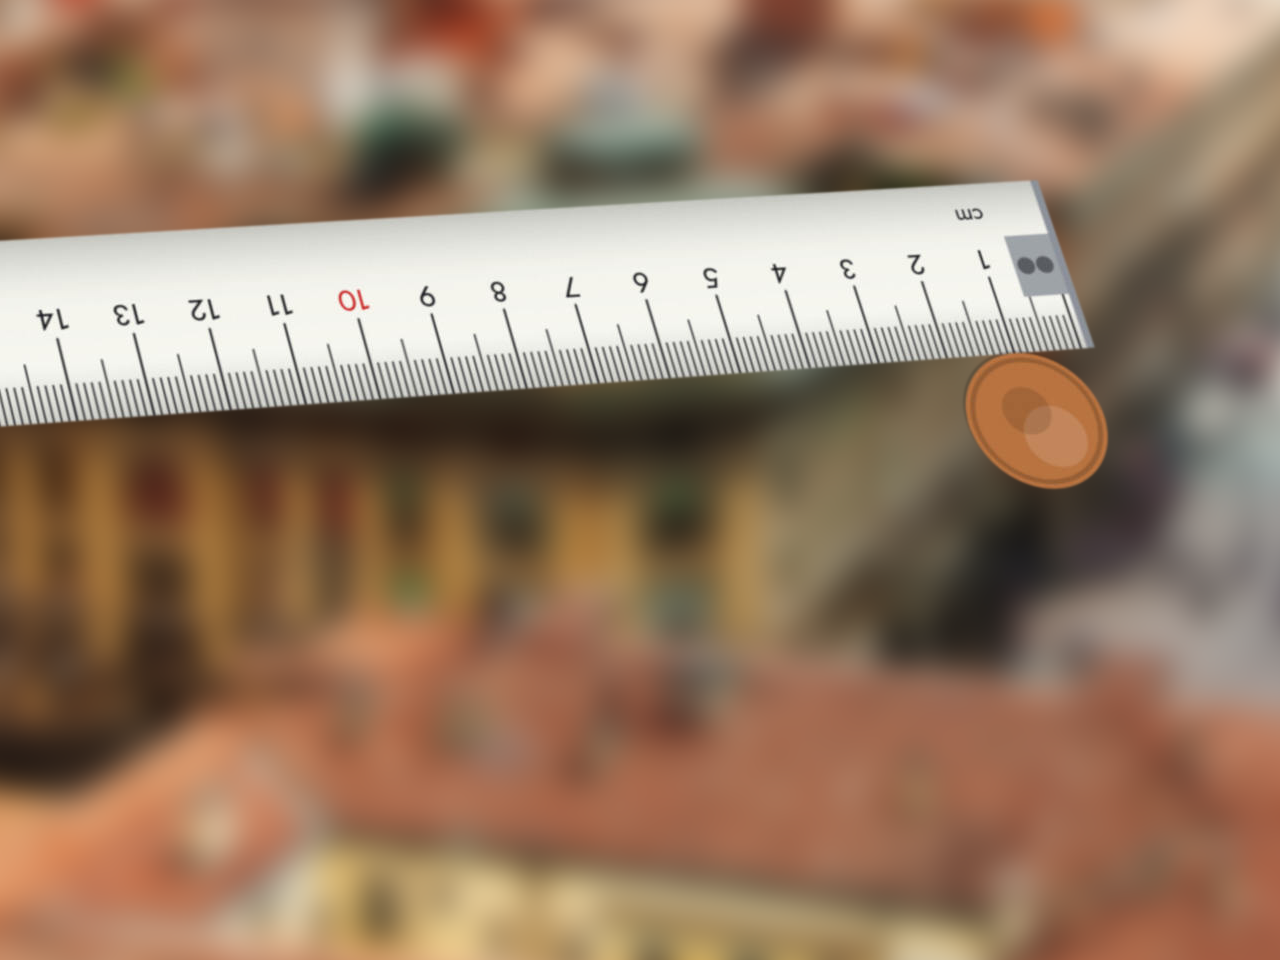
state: 2cm
